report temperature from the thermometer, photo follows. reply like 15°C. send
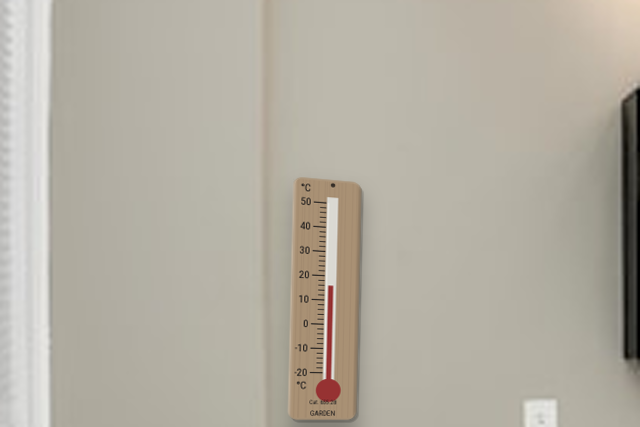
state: 16°C
